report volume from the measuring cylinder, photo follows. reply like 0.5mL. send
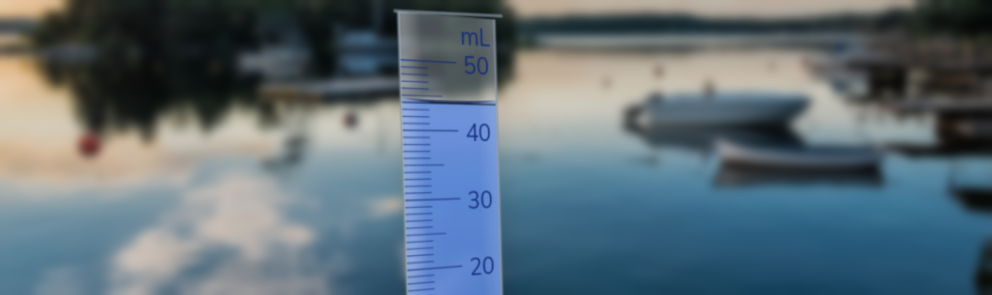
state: 44mL
